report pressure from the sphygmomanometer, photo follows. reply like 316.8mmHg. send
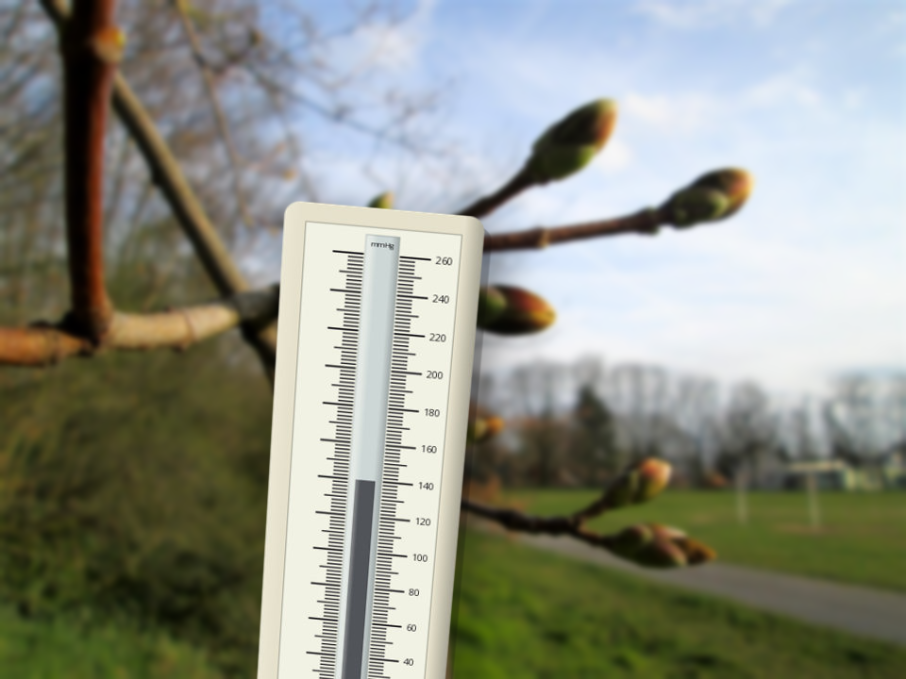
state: 140mmHg
